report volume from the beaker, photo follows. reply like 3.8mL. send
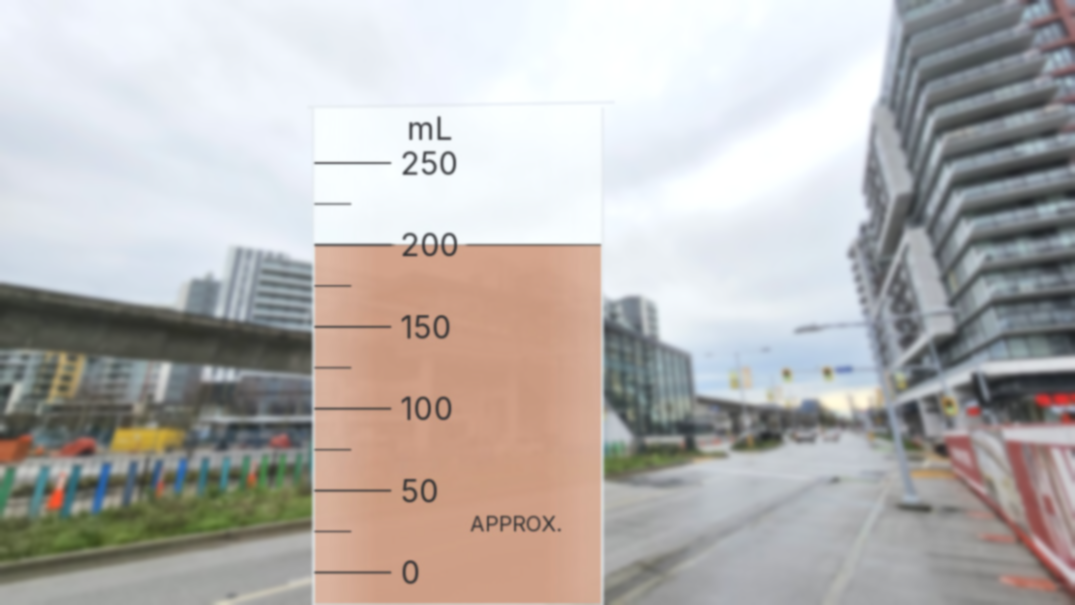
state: 200mL
